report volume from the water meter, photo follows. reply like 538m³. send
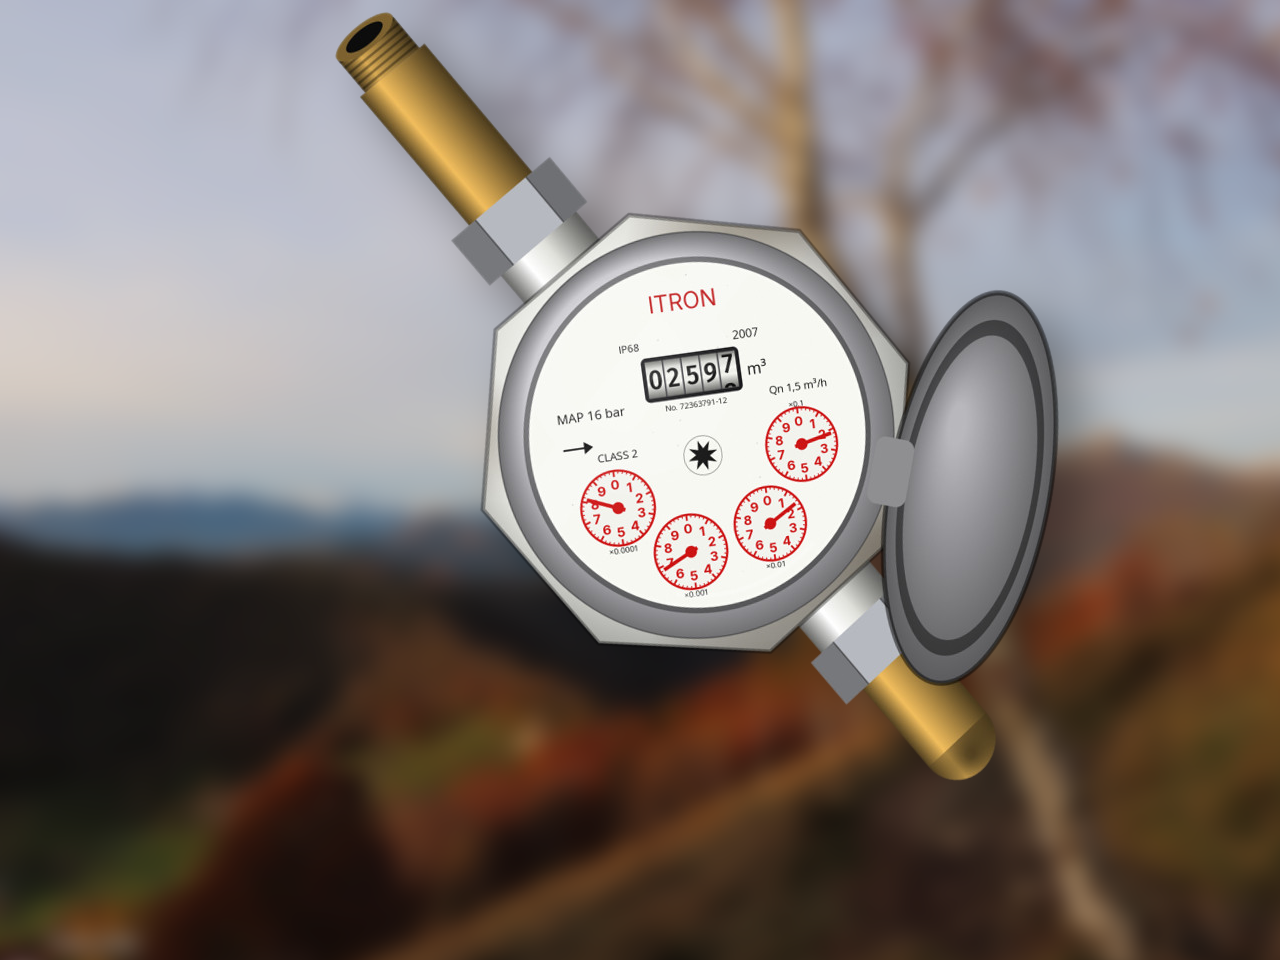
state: 2597.2168m³
